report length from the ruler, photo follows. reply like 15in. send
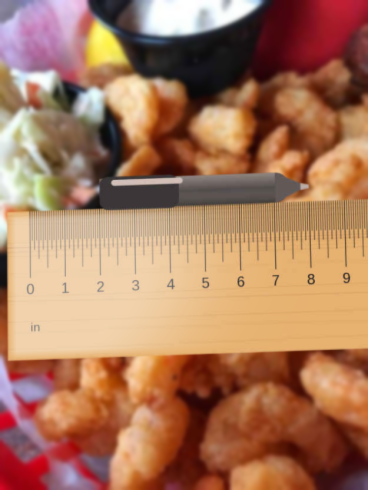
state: 6in
